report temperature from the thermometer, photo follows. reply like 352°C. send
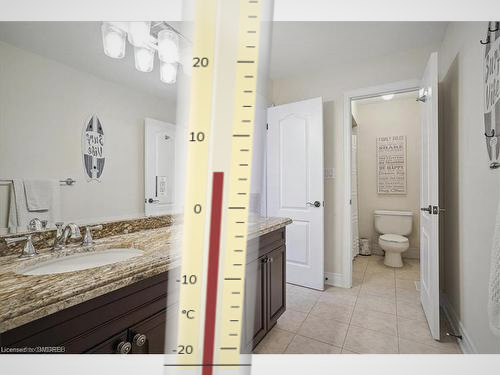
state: 5°C
